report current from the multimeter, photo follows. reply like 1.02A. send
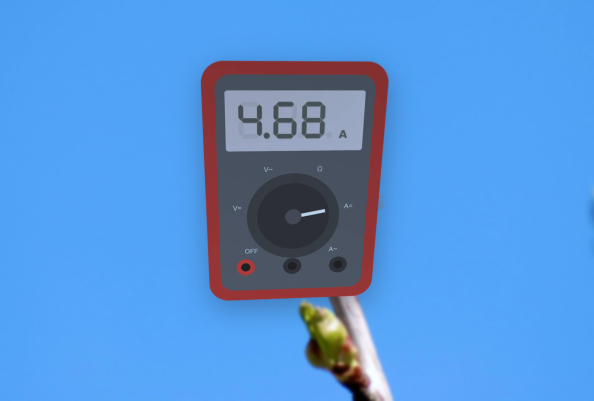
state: 4.68A
